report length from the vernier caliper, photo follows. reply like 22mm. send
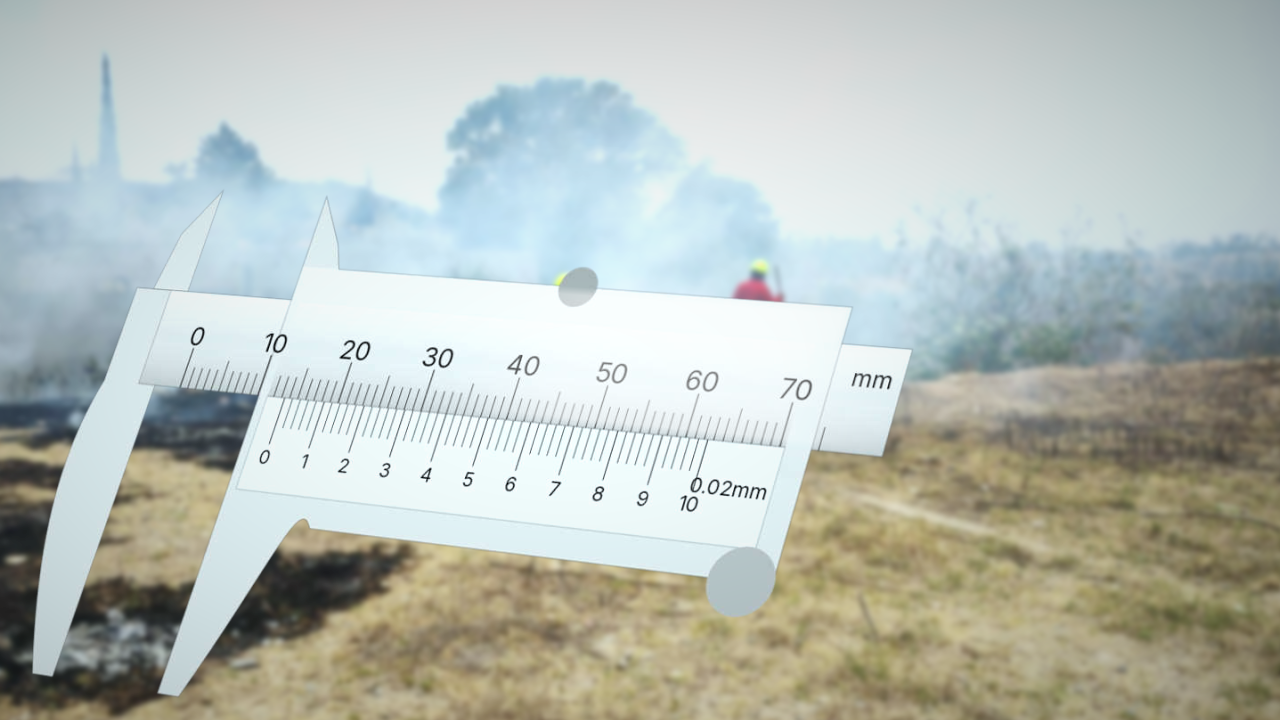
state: 13.4mm
